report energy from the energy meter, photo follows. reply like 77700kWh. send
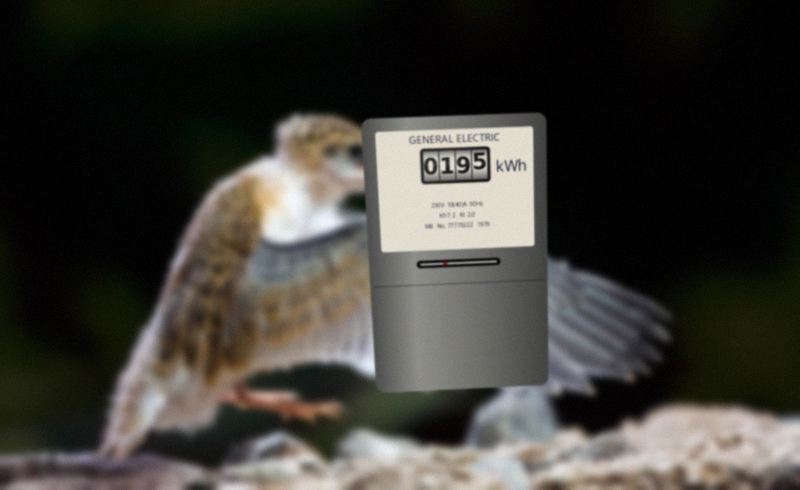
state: 195kWh
